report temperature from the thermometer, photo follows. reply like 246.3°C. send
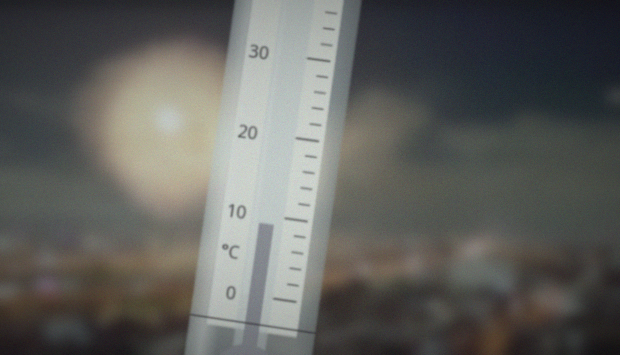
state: 9°C
